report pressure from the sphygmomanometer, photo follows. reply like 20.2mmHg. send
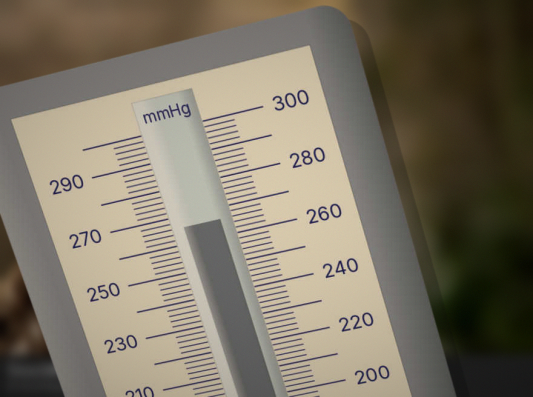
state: 266mmHg
